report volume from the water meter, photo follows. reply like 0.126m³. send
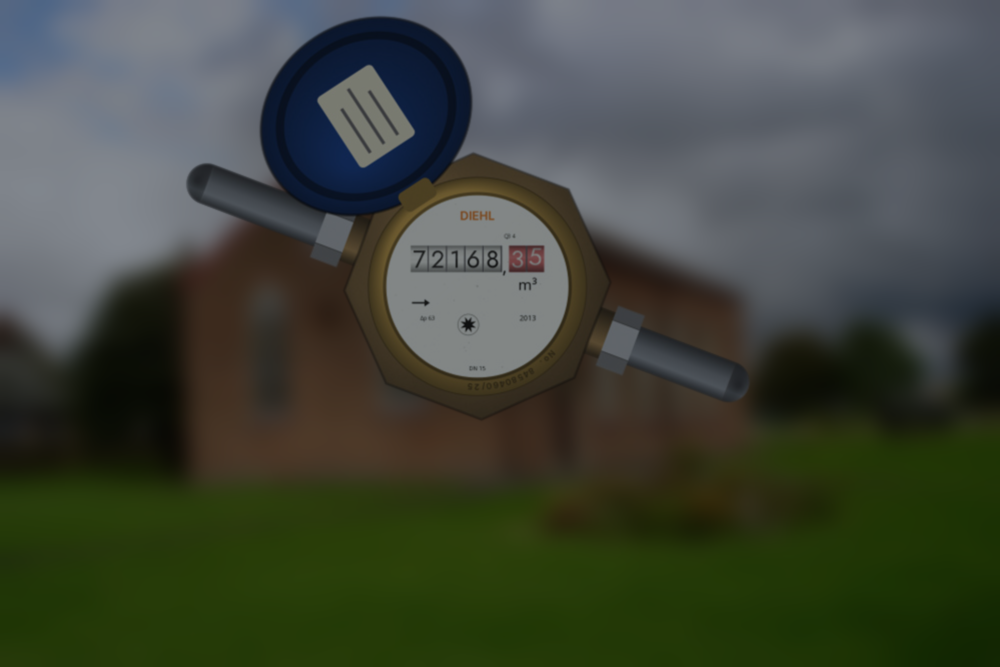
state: 72168.35m³
